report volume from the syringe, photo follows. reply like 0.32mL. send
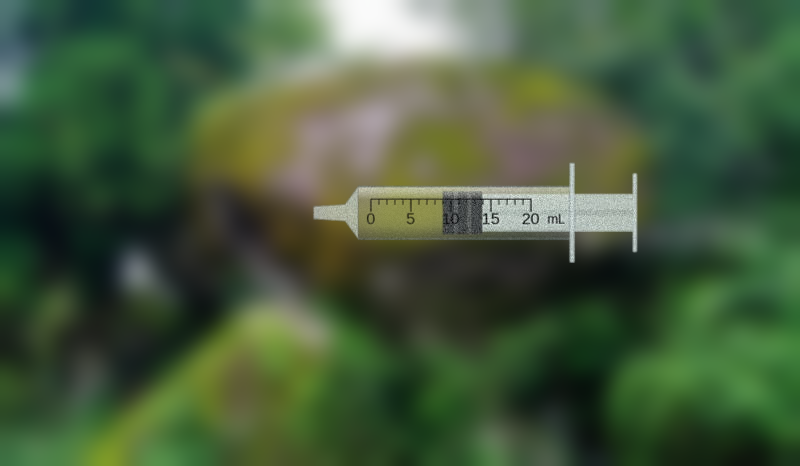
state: 9mL
